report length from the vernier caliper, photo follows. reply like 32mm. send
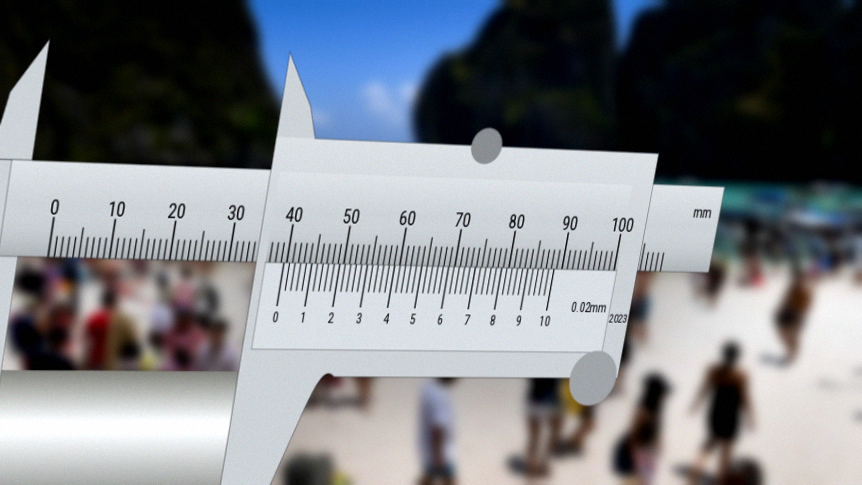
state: 39.5mm
